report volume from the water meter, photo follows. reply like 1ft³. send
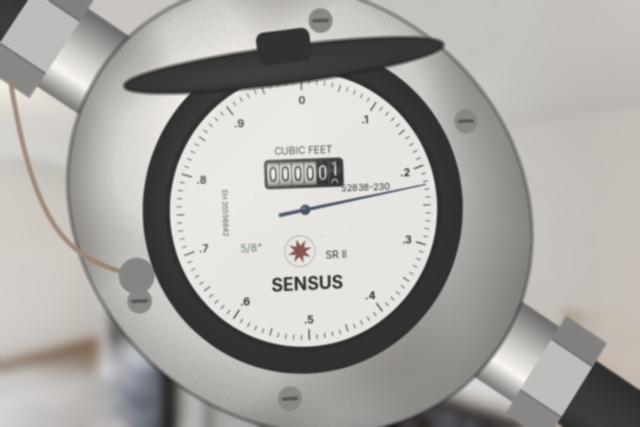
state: 1.22ft³
